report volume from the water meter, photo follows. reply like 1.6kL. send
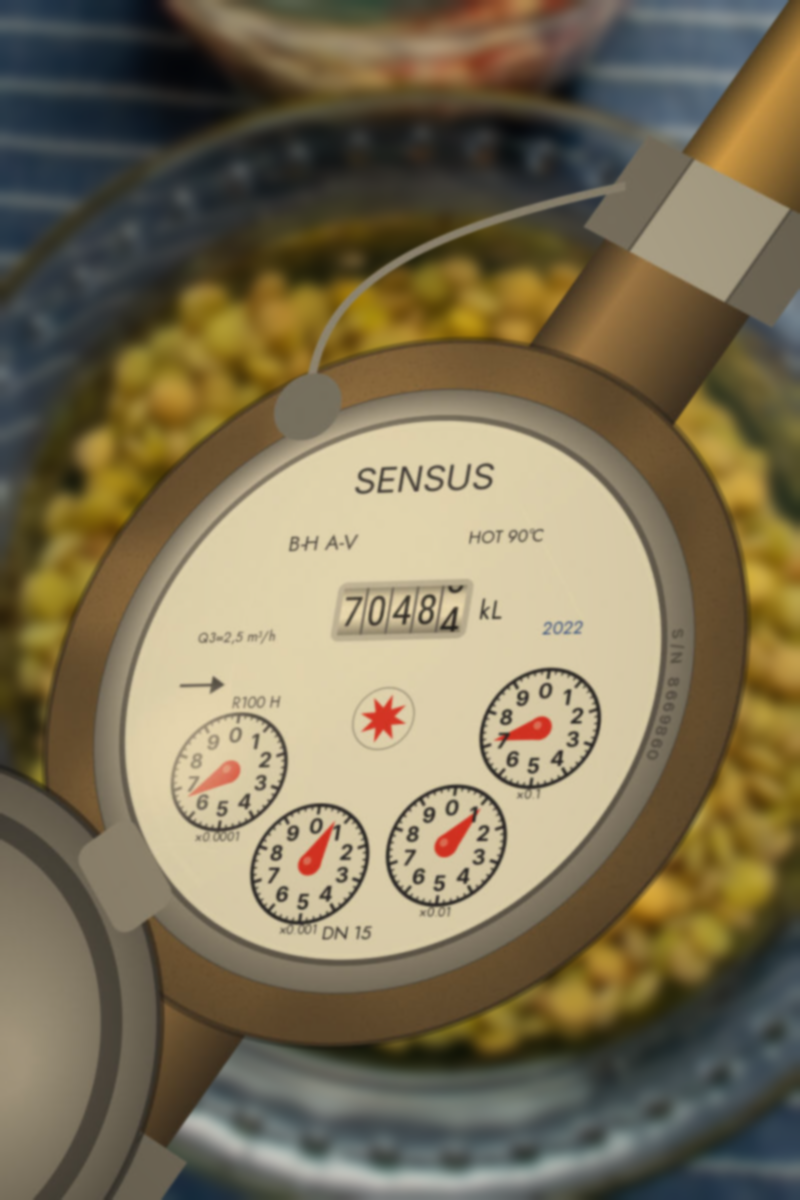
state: 70483.7106kL
